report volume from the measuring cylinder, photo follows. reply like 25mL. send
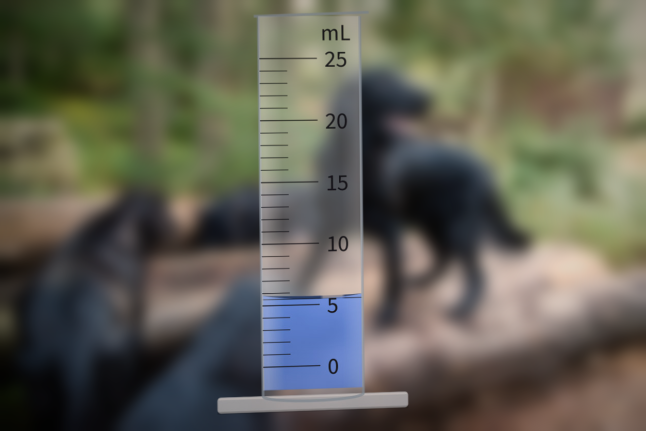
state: 5.5mL
